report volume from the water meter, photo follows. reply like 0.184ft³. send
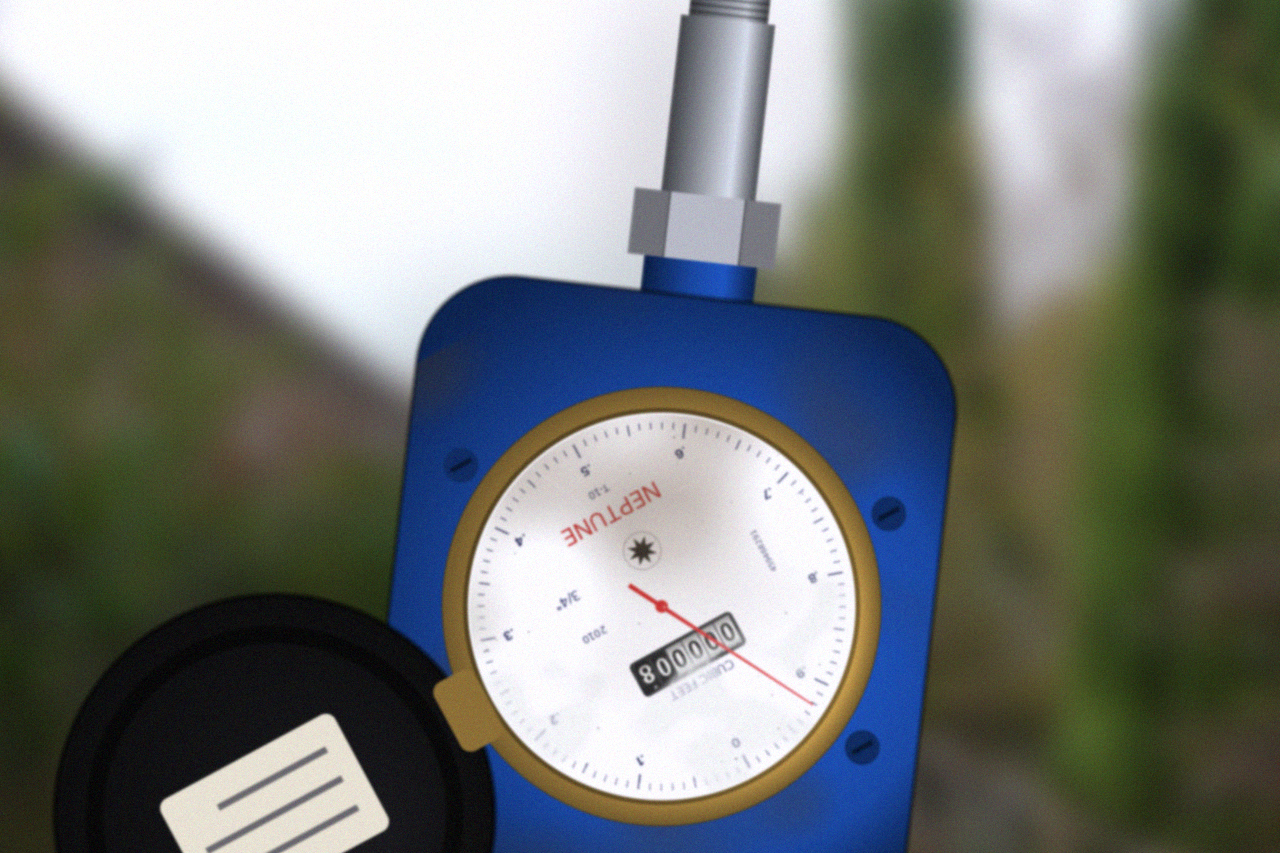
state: 7.92ft³
